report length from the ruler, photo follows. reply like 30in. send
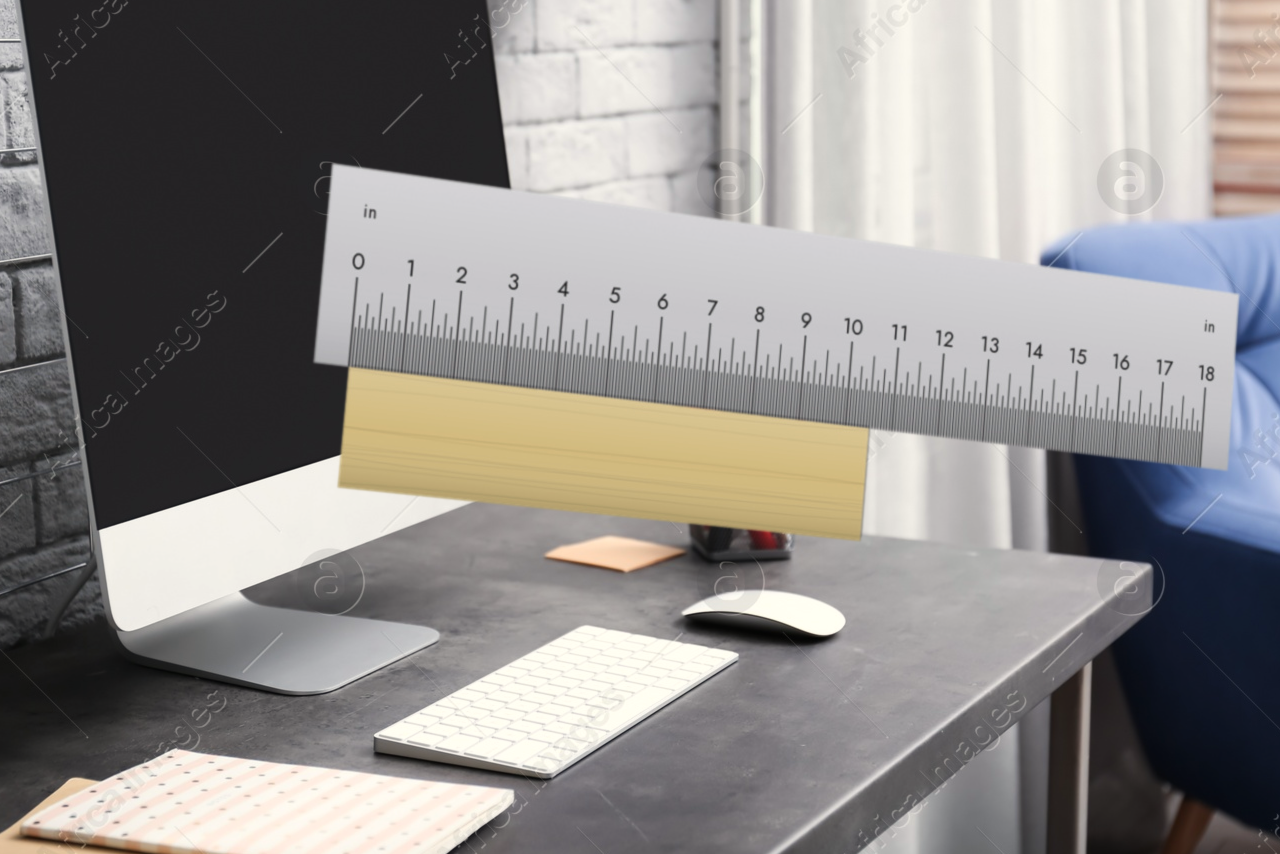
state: 10.5in
